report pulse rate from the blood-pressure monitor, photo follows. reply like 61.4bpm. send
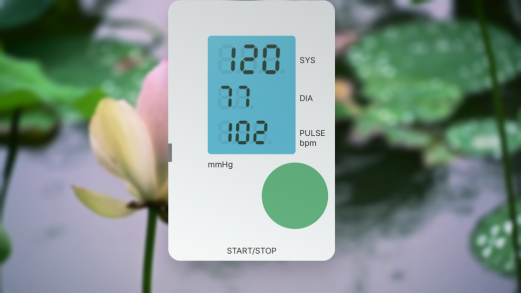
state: 102bpm
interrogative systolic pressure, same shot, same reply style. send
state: 120mmHg
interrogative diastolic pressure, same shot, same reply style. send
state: 77mmHg
